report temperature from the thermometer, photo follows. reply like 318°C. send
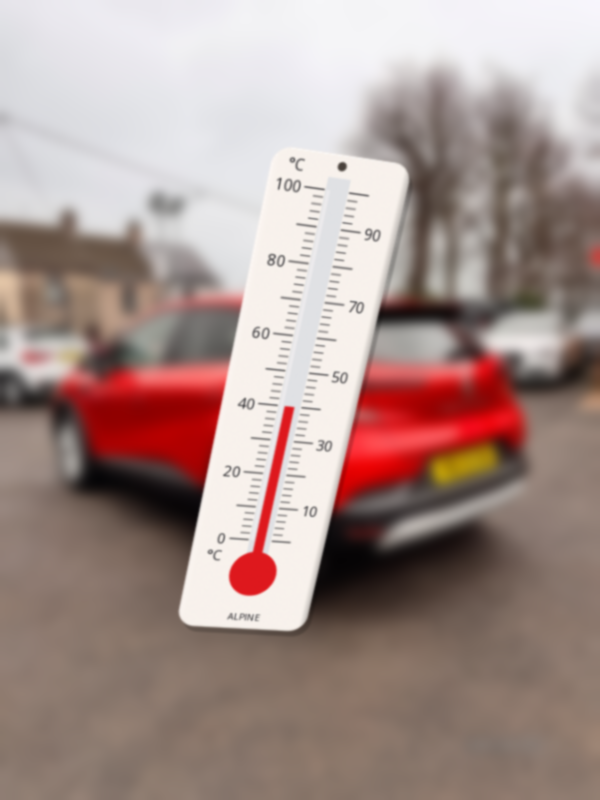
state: 40°C
